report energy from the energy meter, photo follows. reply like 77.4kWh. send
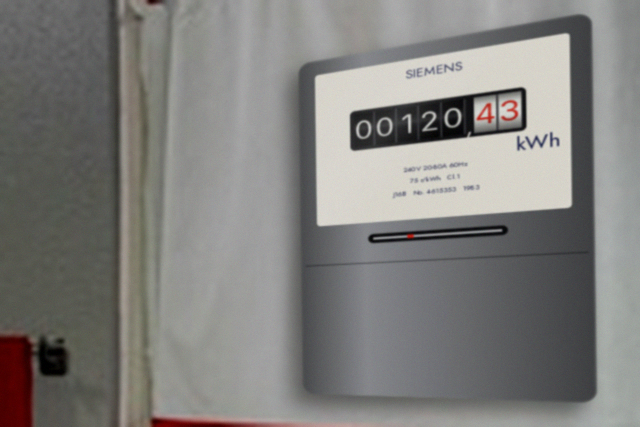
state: 120.43kWh
